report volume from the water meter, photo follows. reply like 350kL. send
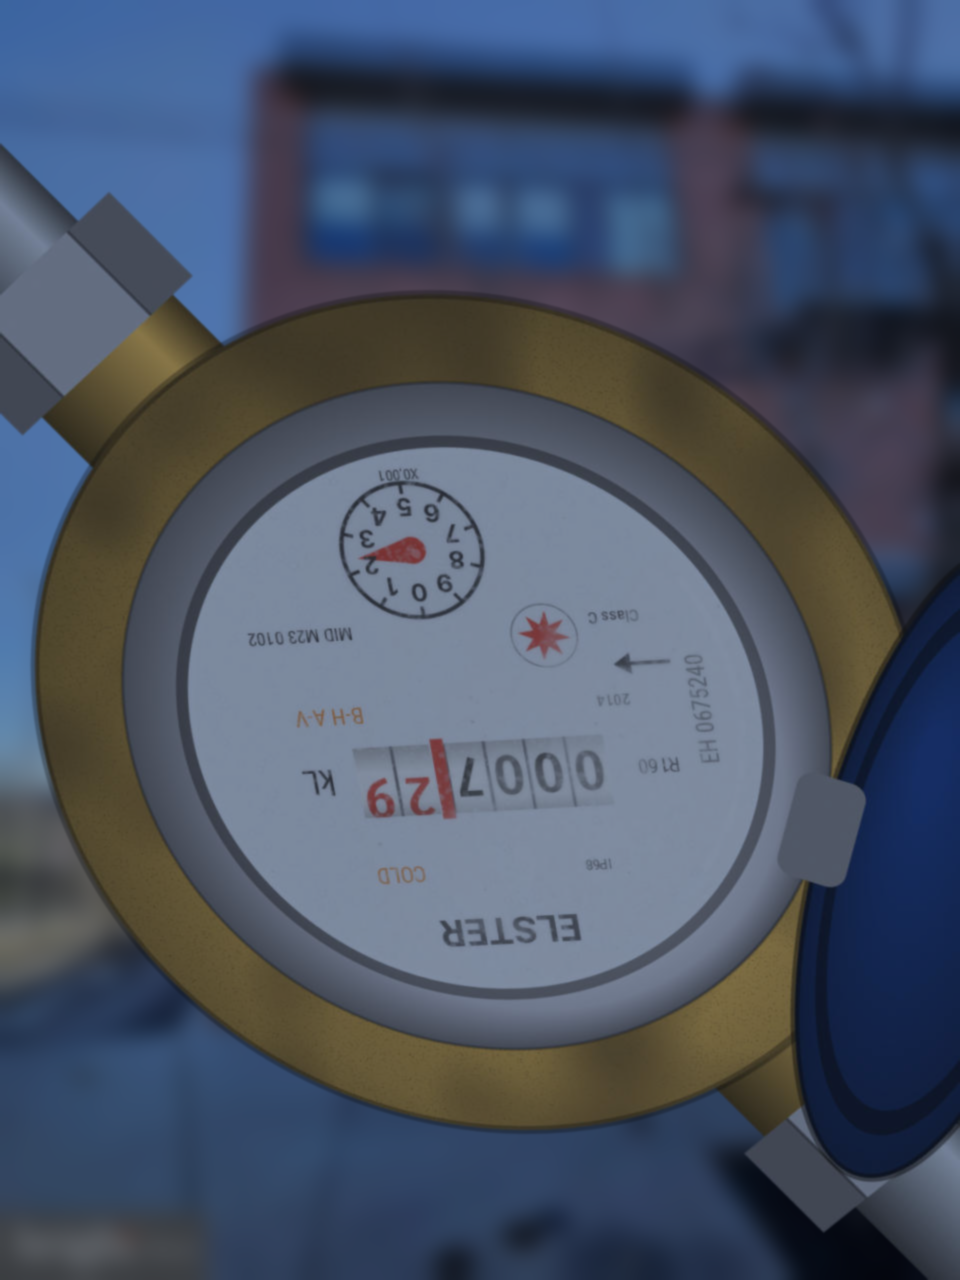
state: 7.292kL
